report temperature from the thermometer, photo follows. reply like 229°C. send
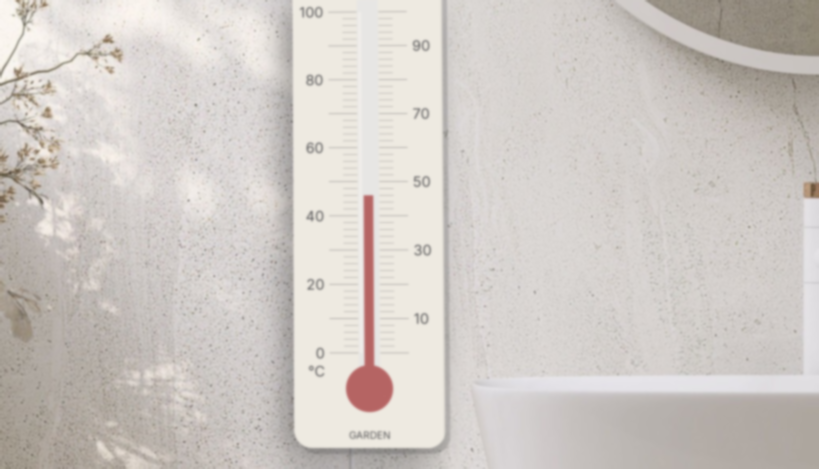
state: 46°C
